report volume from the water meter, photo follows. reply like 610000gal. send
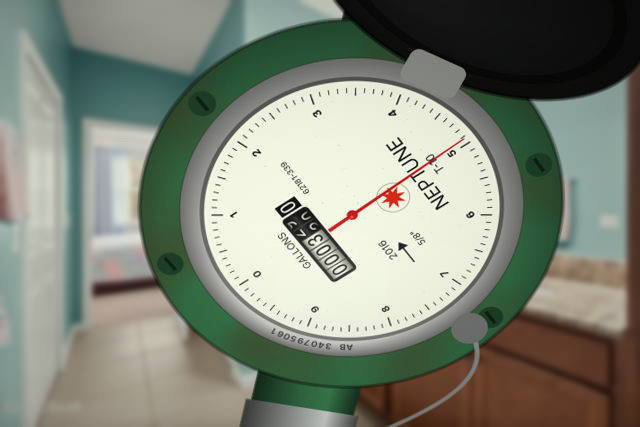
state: 3294.9gal
